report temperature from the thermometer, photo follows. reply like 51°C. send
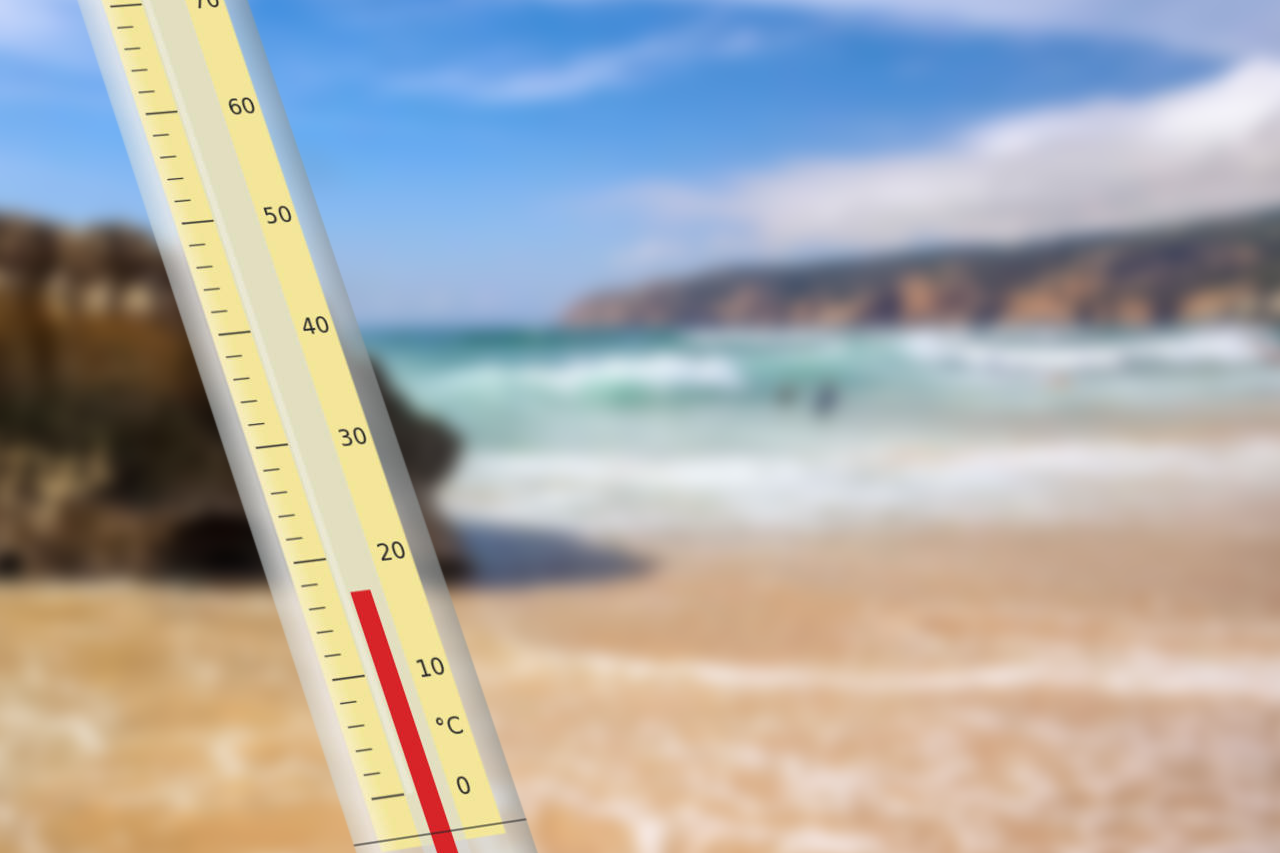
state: 17°C
